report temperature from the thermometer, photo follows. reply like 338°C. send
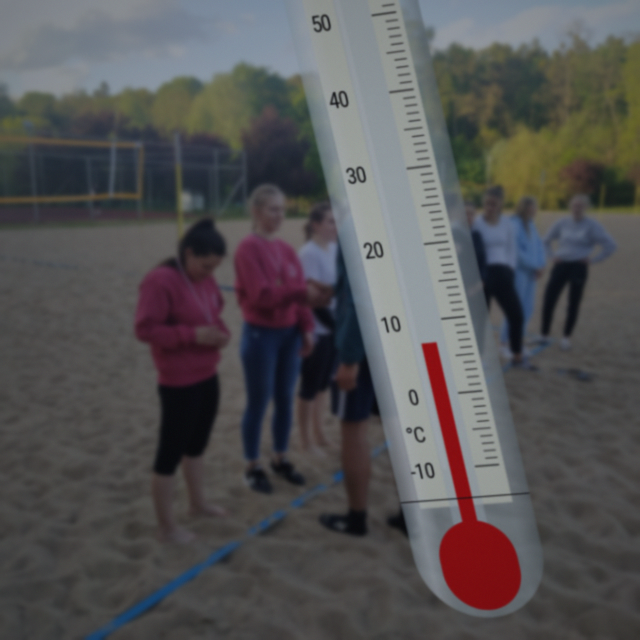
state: 7°C
